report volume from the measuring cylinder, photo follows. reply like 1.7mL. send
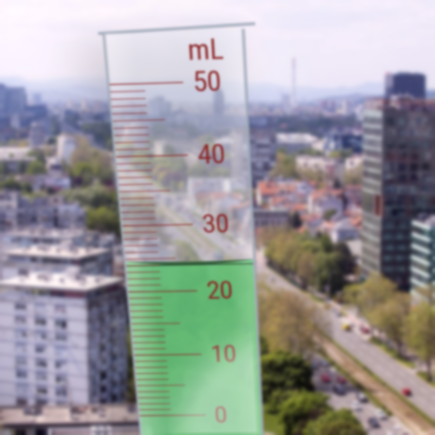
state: 24mL
